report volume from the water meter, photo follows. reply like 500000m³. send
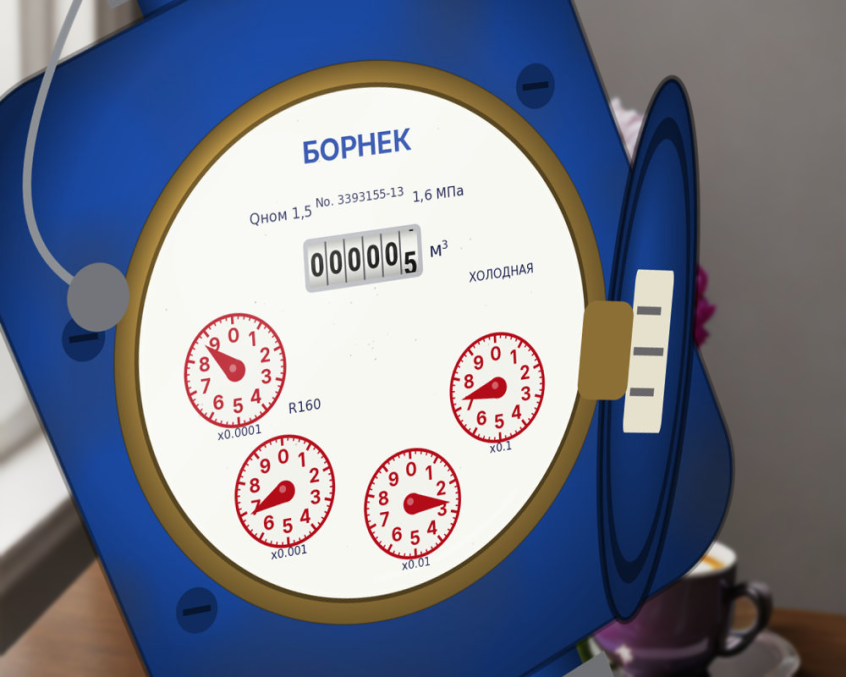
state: 4.7268m³
